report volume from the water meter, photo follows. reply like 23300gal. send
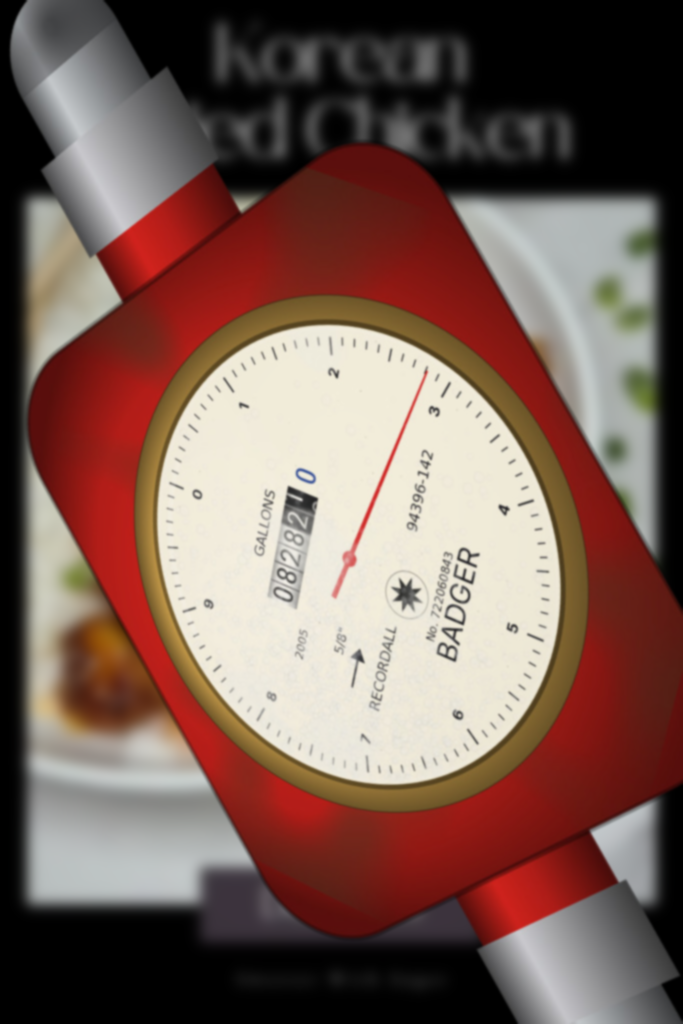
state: 828212.8gal
